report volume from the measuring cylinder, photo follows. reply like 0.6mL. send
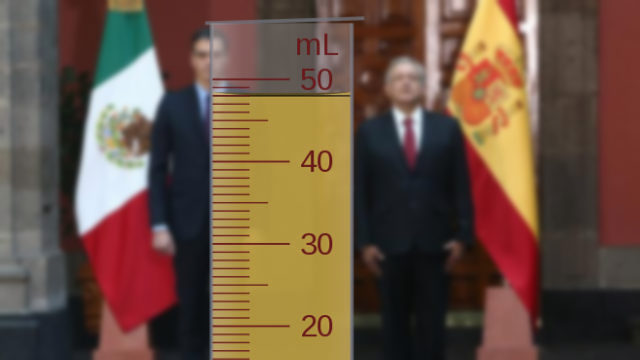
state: 48mL
